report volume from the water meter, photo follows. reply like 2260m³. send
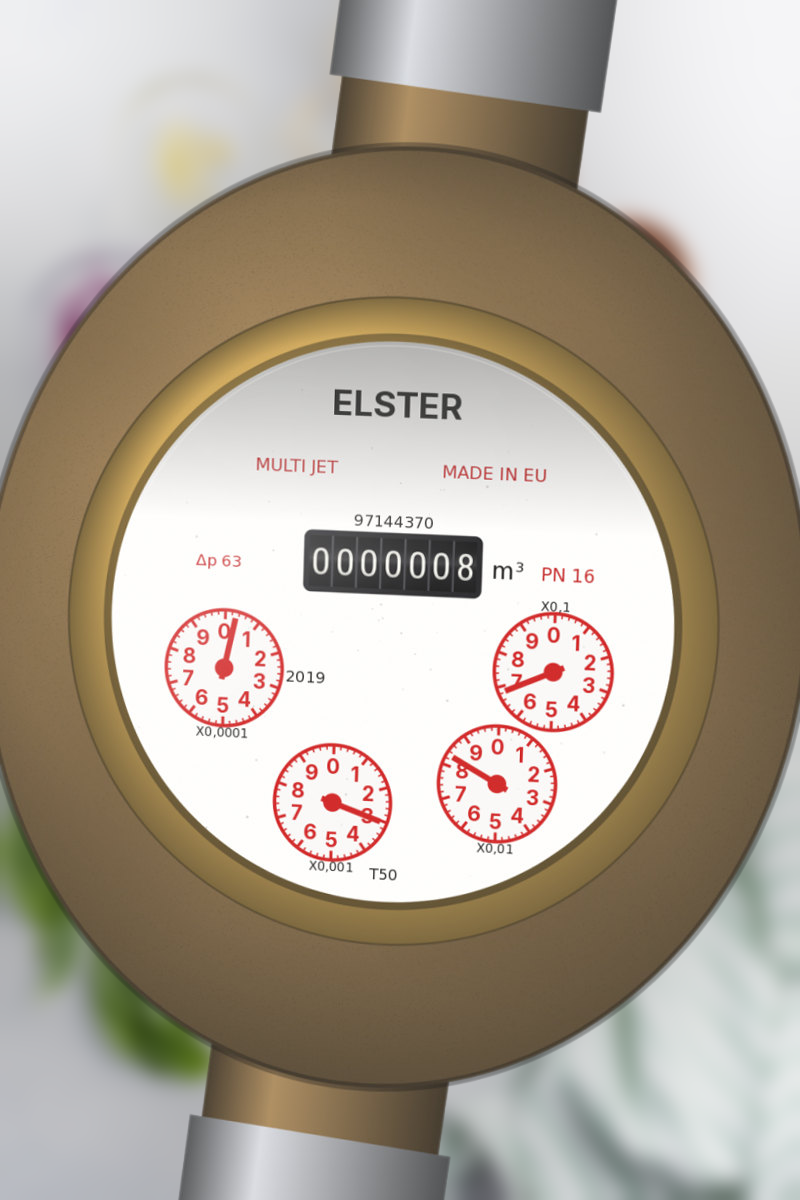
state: 8.6830m³
